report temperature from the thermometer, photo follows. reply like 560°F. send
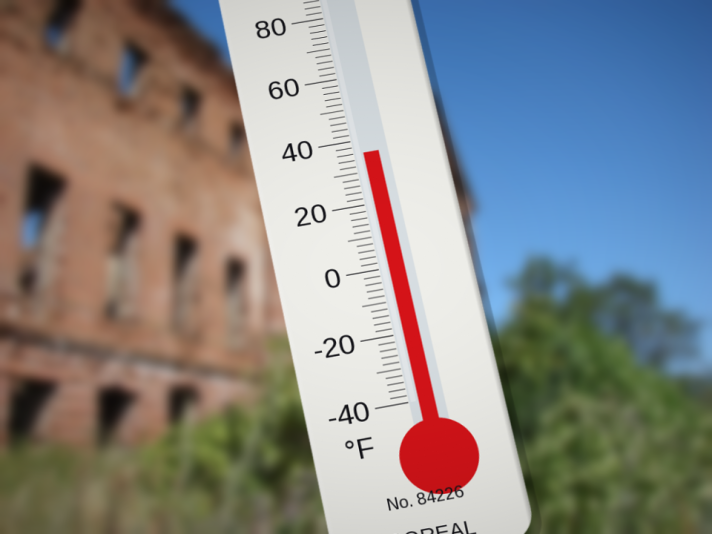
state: 36°F
